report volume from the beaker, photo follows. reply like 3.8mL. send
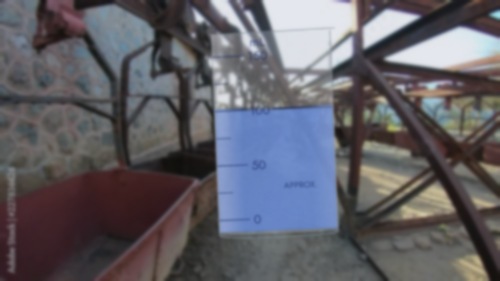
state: 100mL
